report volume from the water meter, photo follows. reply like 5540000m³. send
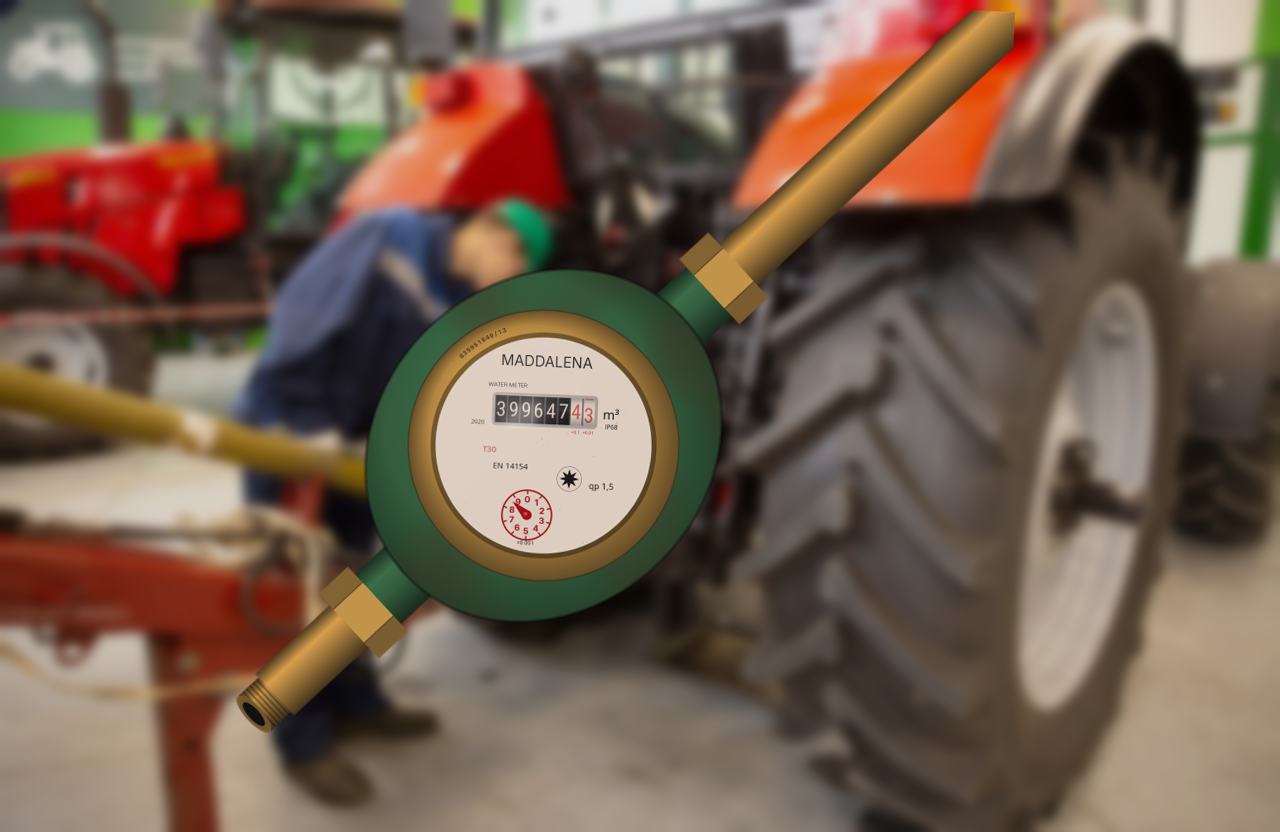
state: 399647.428m³
